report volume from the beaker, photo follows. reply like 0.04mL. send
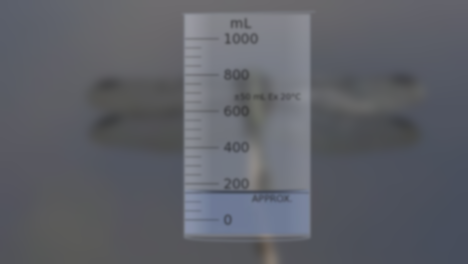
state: 150mL
